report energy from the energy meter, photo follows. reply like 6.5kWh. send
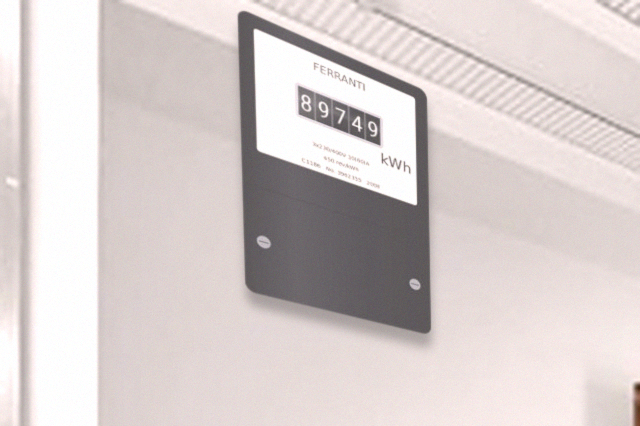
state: 89749kWh
